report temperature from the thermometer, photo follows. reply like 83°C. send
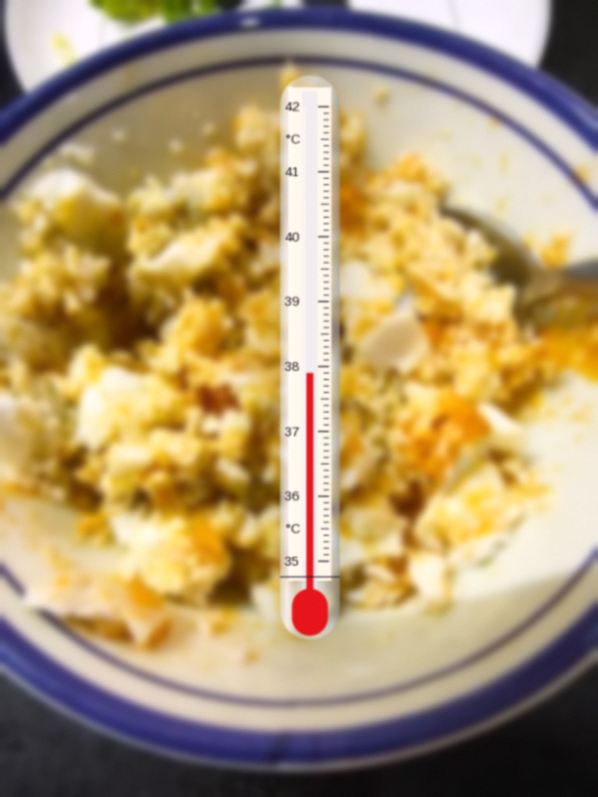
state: 37.9°C
